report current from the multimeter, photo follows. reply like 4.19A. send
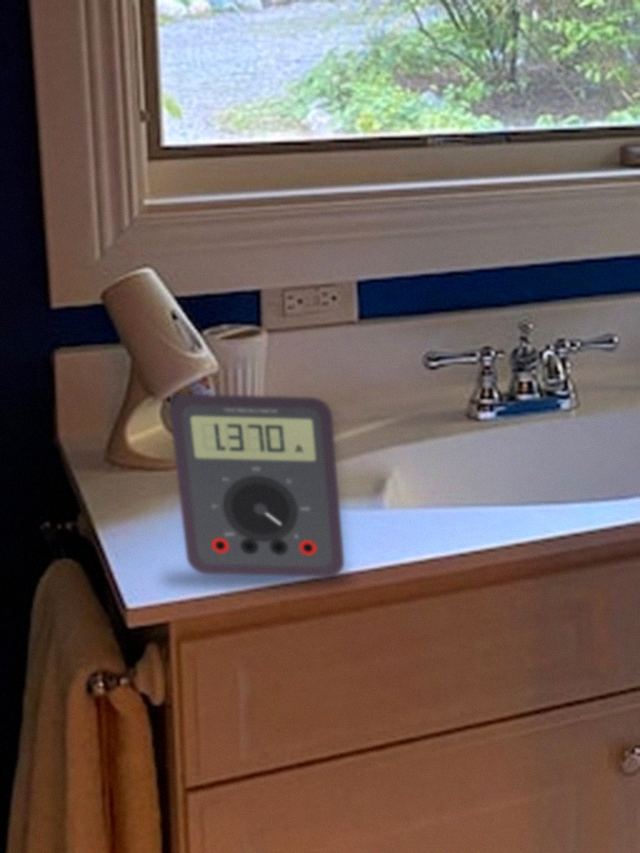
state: 1.370A
